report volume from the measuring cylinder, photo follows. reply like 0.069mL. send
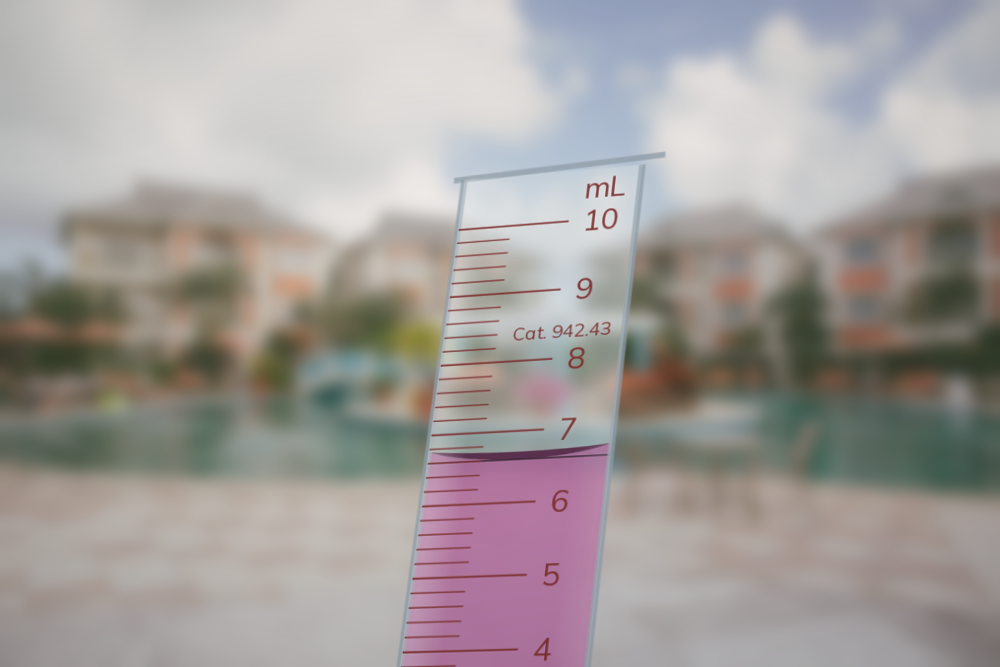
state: 6.6mL
